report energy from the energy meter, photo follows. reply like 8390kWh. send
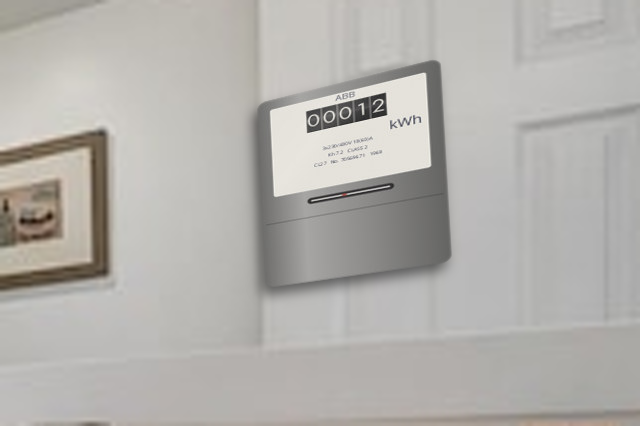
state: 12kWh
